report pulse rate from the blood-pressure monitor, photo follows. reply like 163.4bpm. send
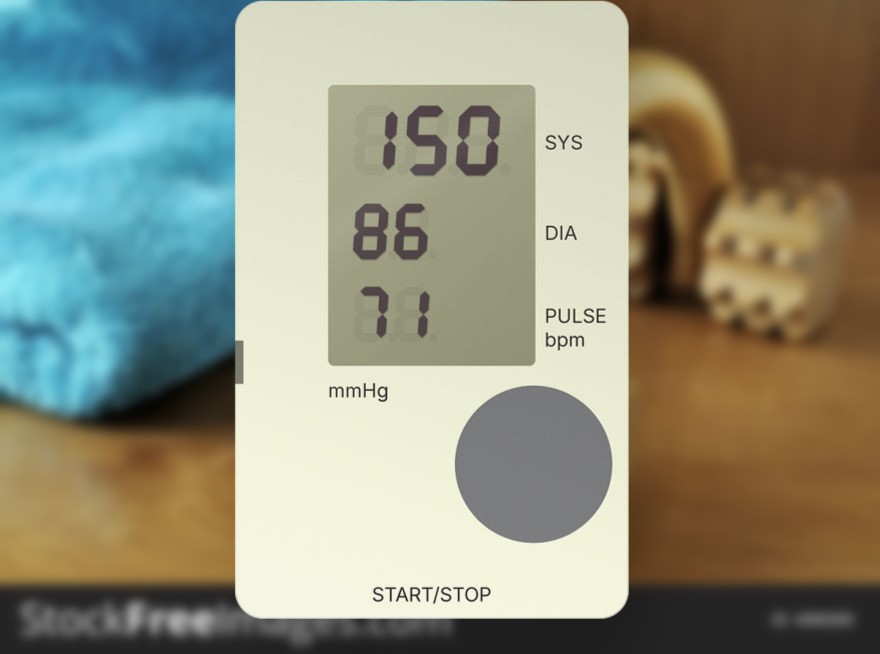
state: 71bpm
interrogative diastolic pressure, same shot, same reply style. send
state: 86mmHg
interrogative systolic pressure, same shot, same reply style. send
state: 150mmHg
